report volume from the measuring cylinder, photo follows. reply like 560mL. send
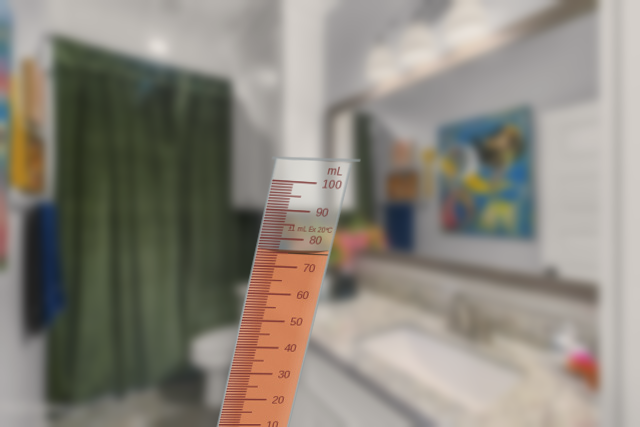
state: 75mL
